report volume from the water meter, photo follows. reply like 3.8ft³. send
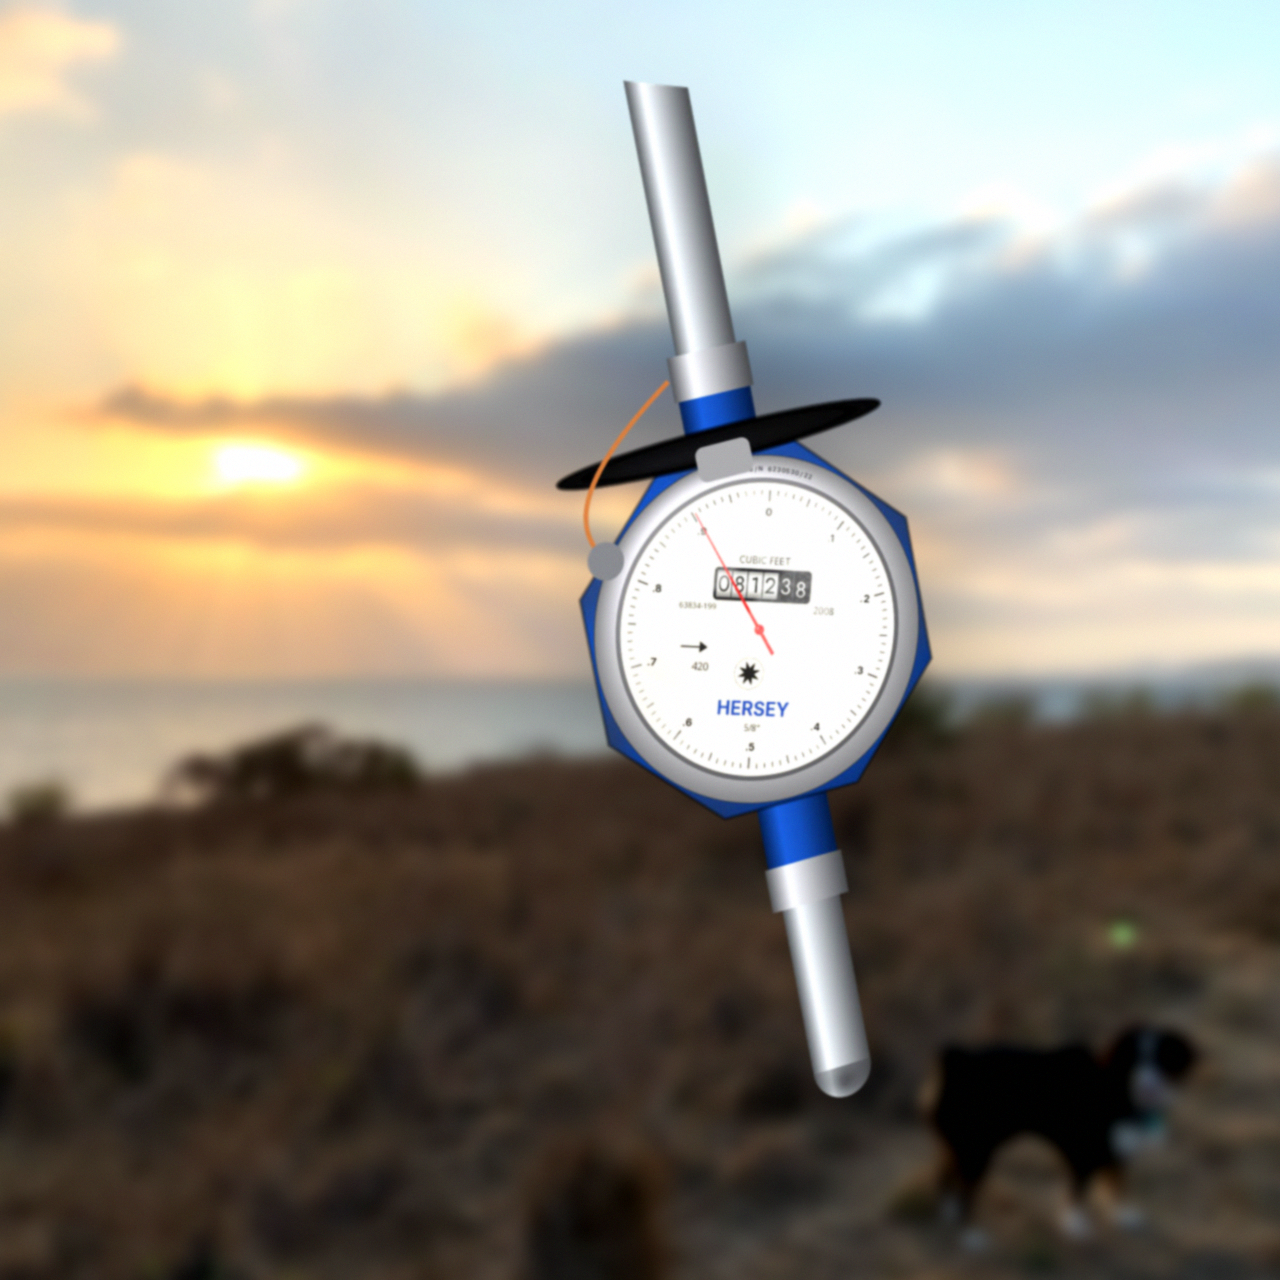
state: 81237.90ft³
